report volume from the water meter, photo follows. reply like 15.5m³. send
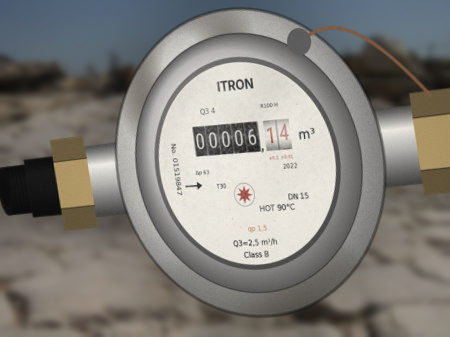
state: 6.14m³
